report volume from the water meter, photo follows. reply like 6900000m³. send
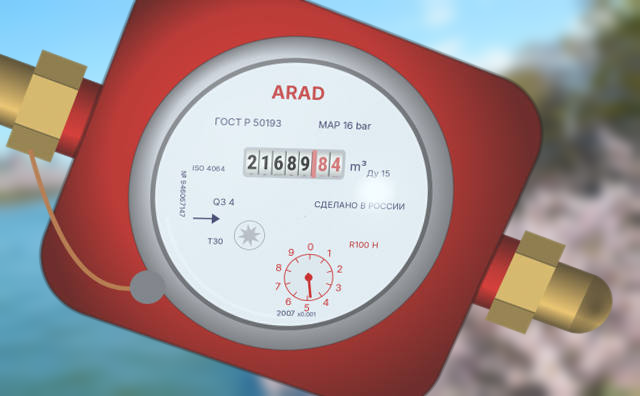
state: 21689.844m³
